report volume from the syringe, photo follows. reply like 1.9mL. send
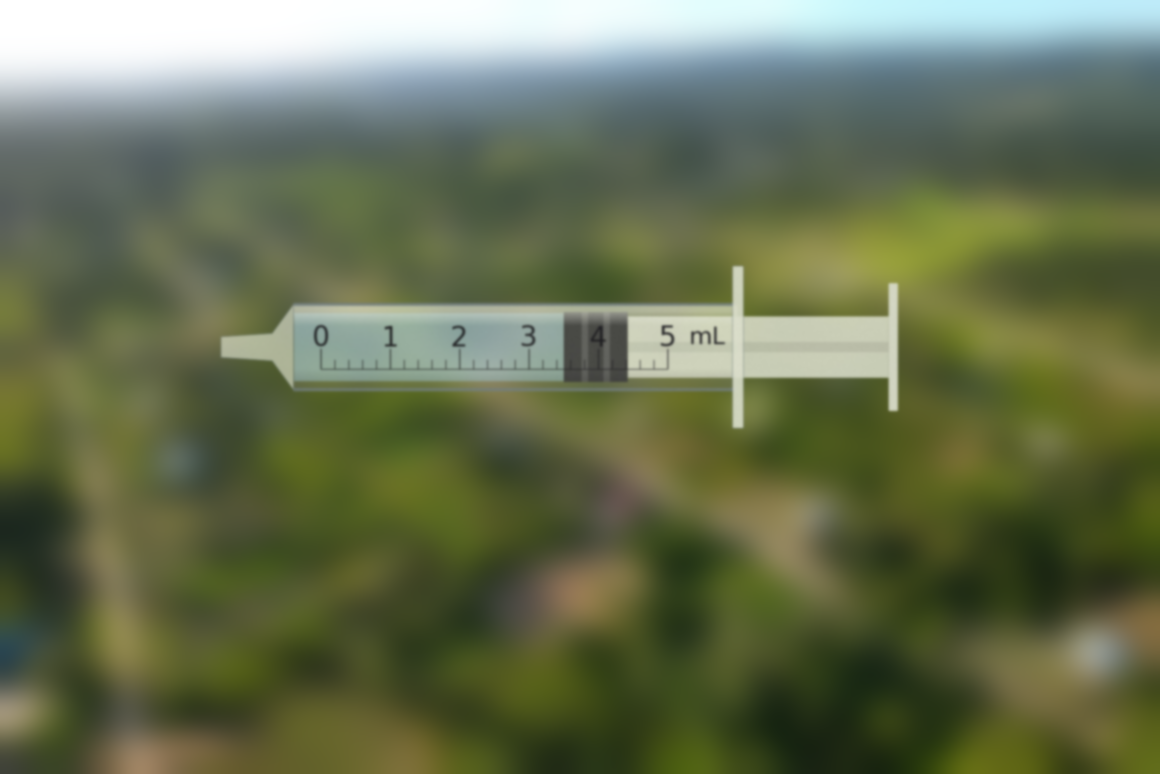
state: 3.5mL
